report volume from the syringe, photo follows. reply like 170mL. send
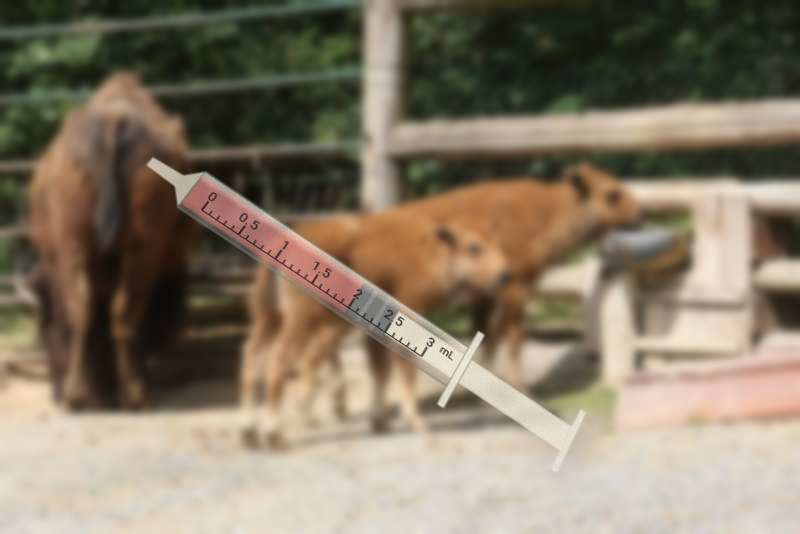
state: 2mL
